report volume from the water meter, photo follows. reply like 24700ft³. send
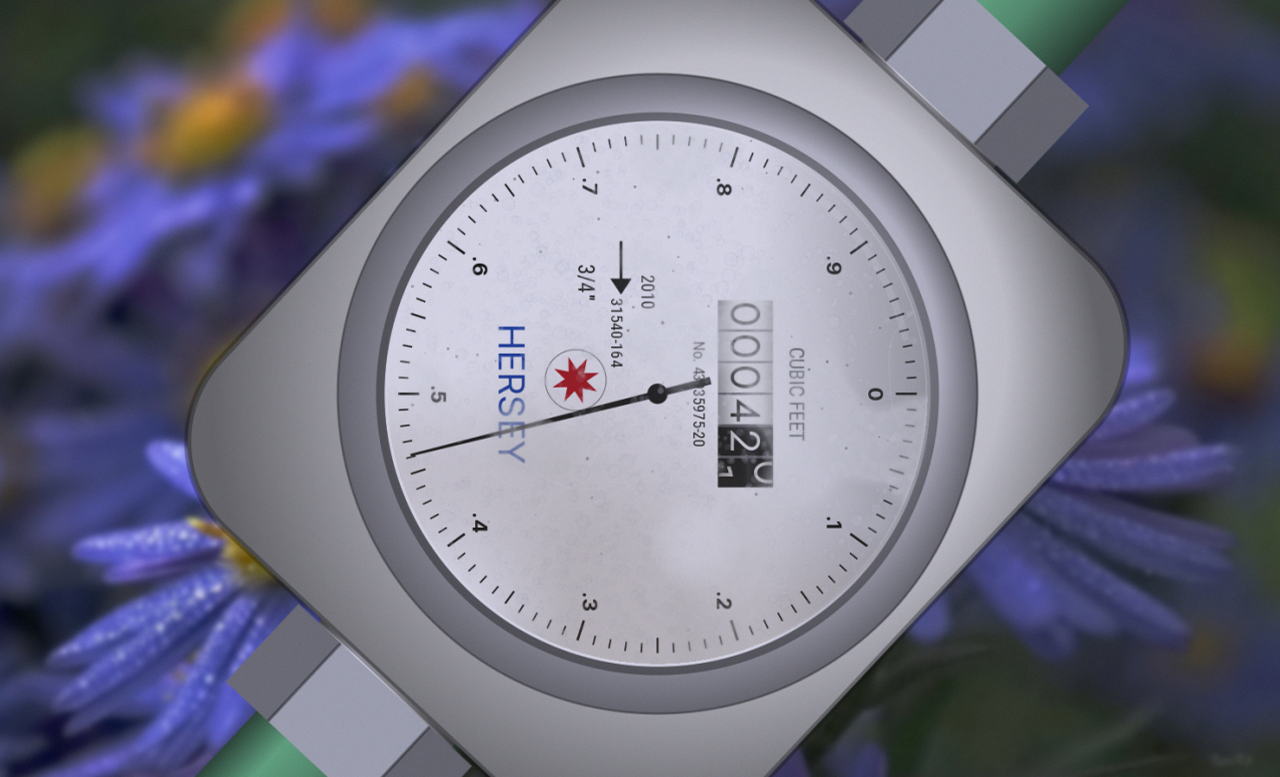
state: 420.46ft³
